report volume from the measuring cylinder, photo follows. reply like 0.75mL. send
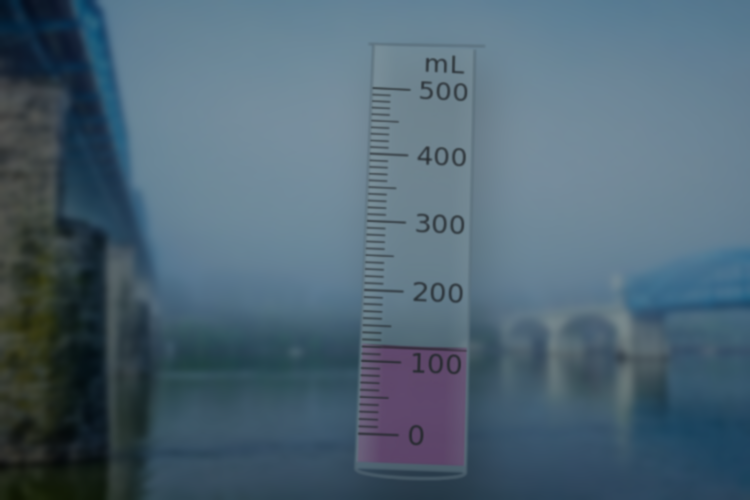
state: 120mL
